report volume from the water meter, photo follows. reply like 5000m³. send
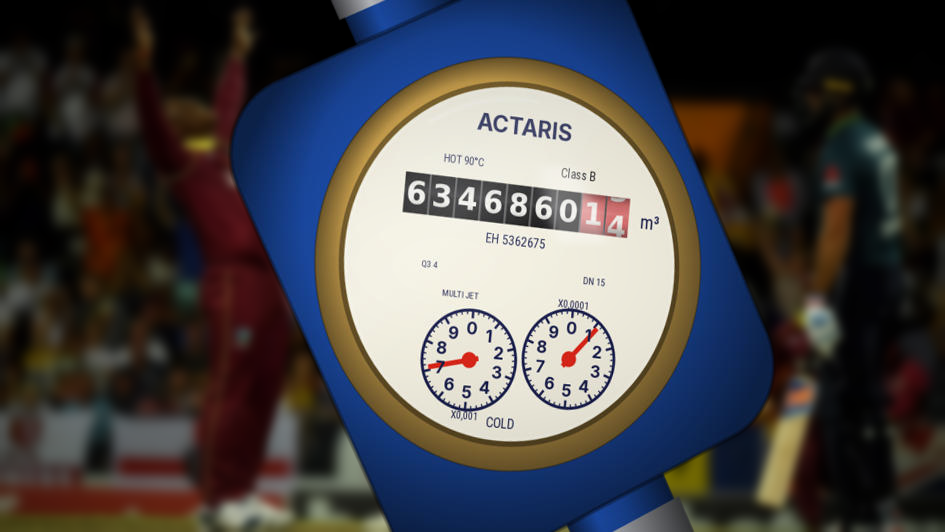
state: 6346860.1371m³
